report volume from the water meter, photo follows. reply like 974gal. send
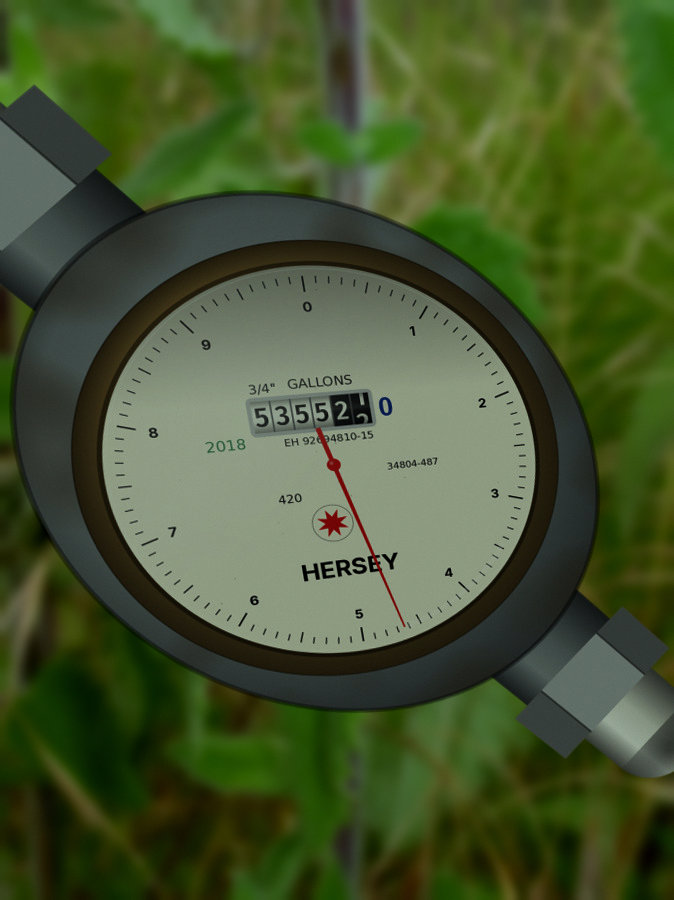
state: 5355214.6gal
